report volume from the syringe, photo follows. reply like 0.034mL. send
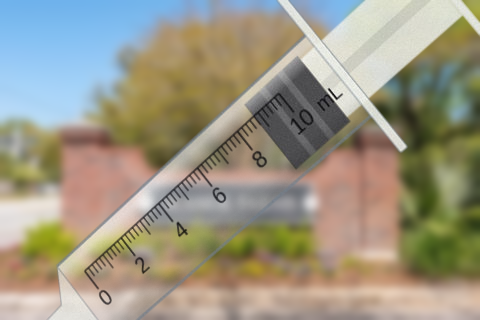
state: 8.8mL
